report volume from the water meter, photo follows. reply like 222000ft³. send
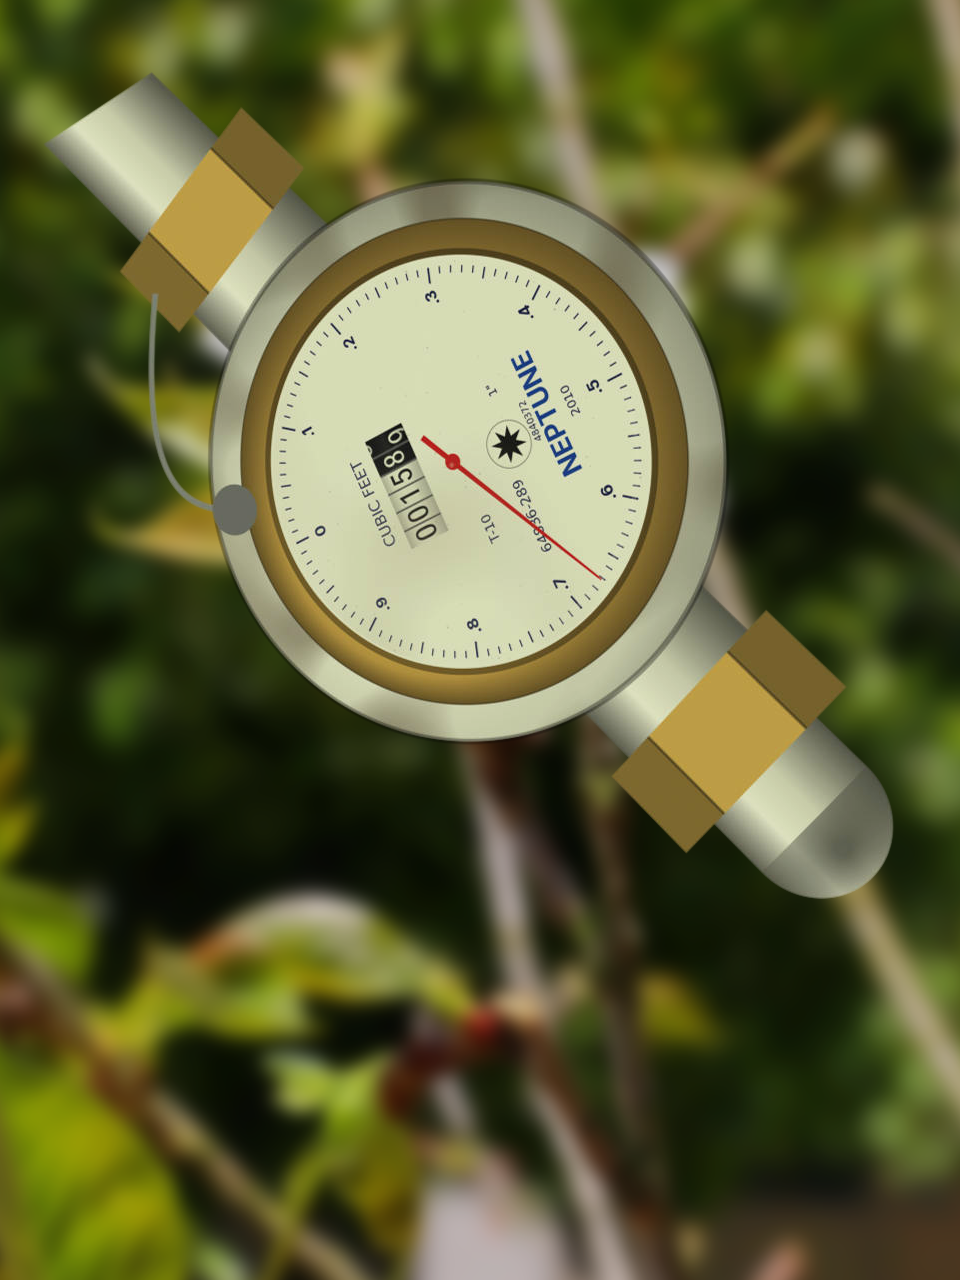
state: 1588.67ft³
